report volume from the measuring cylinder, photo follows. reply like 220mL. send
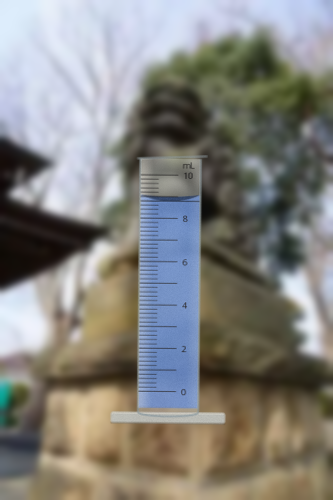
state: 8.8mL
